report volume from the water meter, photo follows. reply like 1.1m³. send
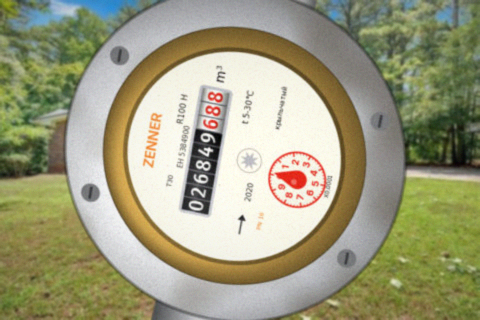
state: 26849.6880m³
